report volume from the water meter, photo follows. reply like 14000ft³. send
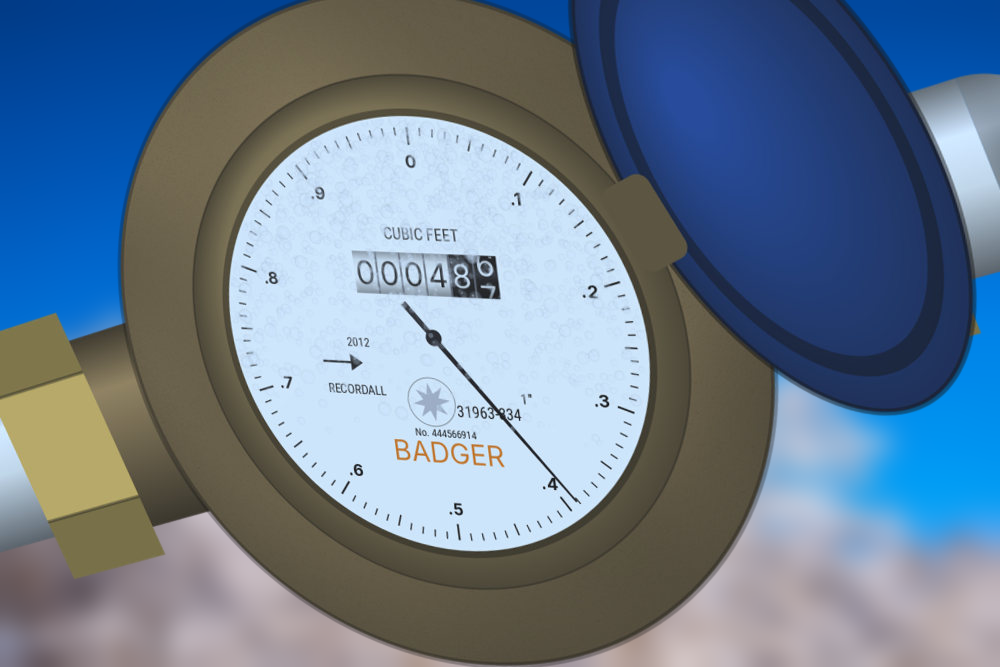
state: 486.39ft³
